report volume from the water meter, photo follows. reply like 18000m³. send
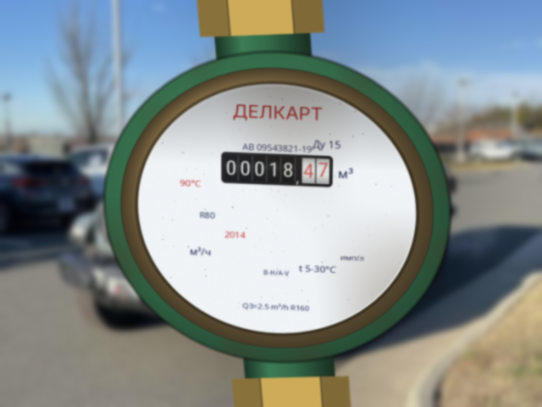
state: 18.47m³
